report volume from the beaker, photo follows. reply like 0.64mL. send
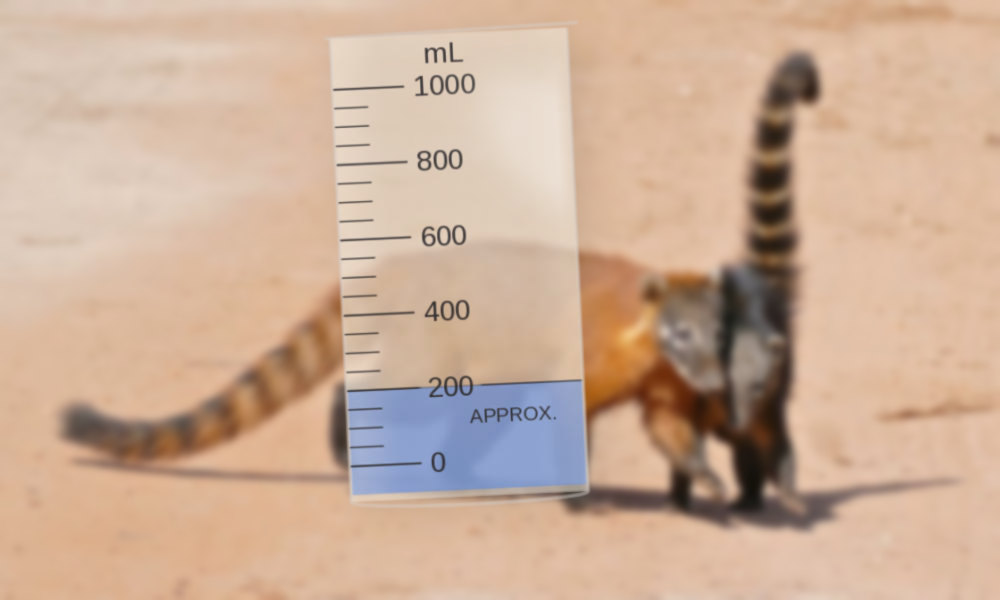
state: 200mL
